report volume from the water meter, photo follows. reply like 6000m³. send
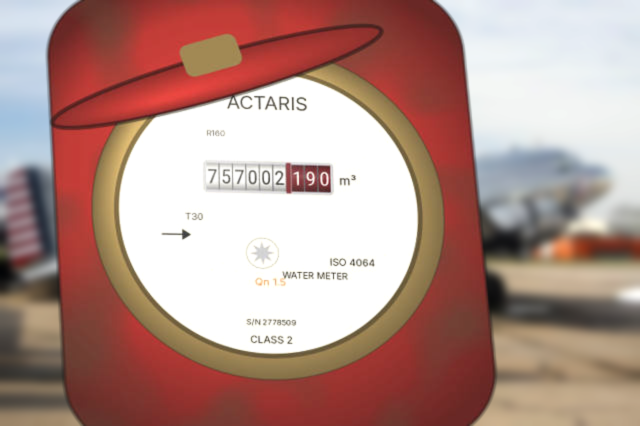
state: 757002.190m³
